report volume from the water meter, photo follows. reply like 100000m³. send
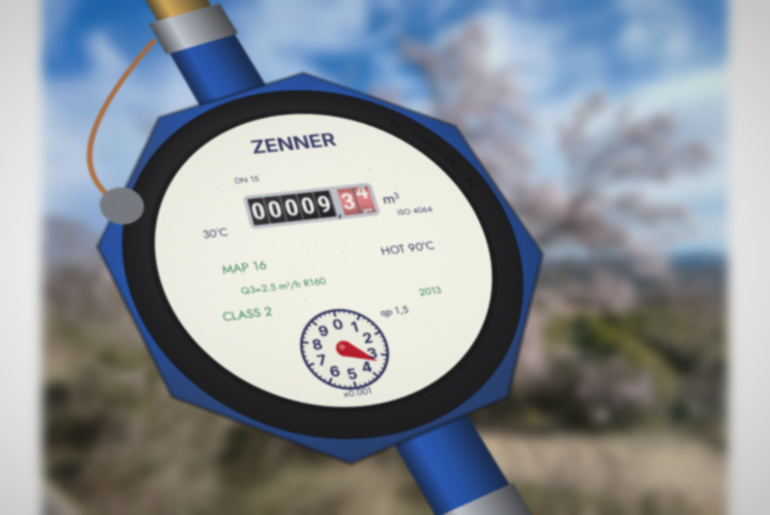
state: 9.343m³
